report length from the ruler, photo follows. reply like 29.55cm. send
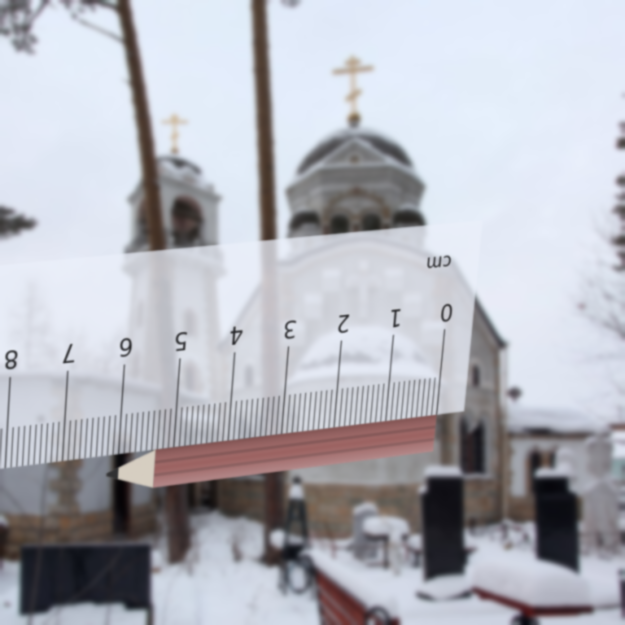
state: 6.2cm
